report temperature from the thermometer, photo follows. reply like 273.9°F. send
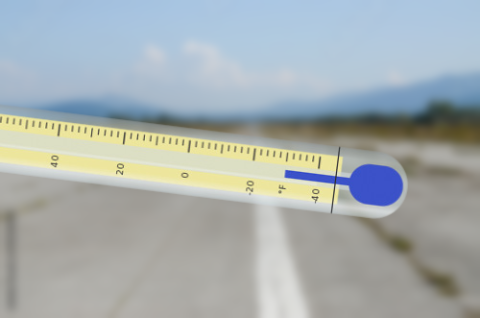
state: -30°F
